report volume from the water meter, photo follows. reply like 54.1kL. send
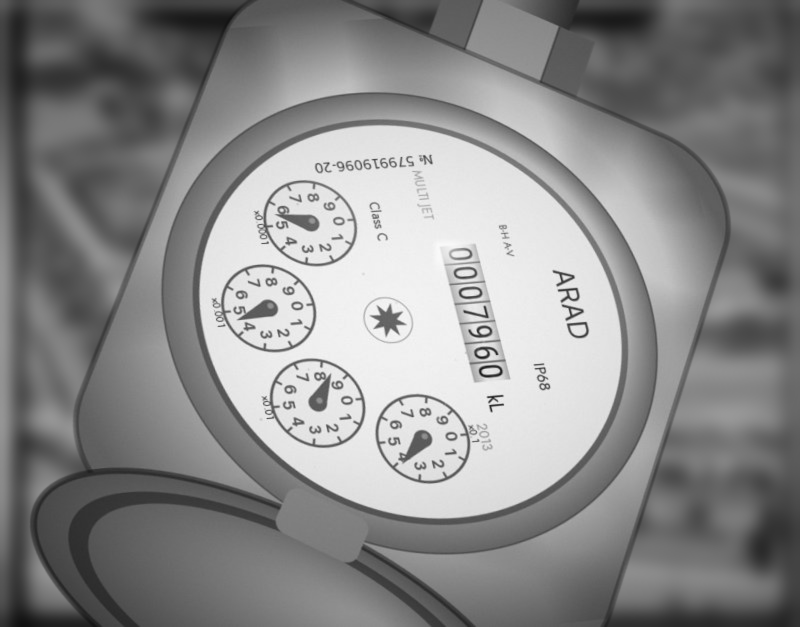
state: 7960.3845kL
